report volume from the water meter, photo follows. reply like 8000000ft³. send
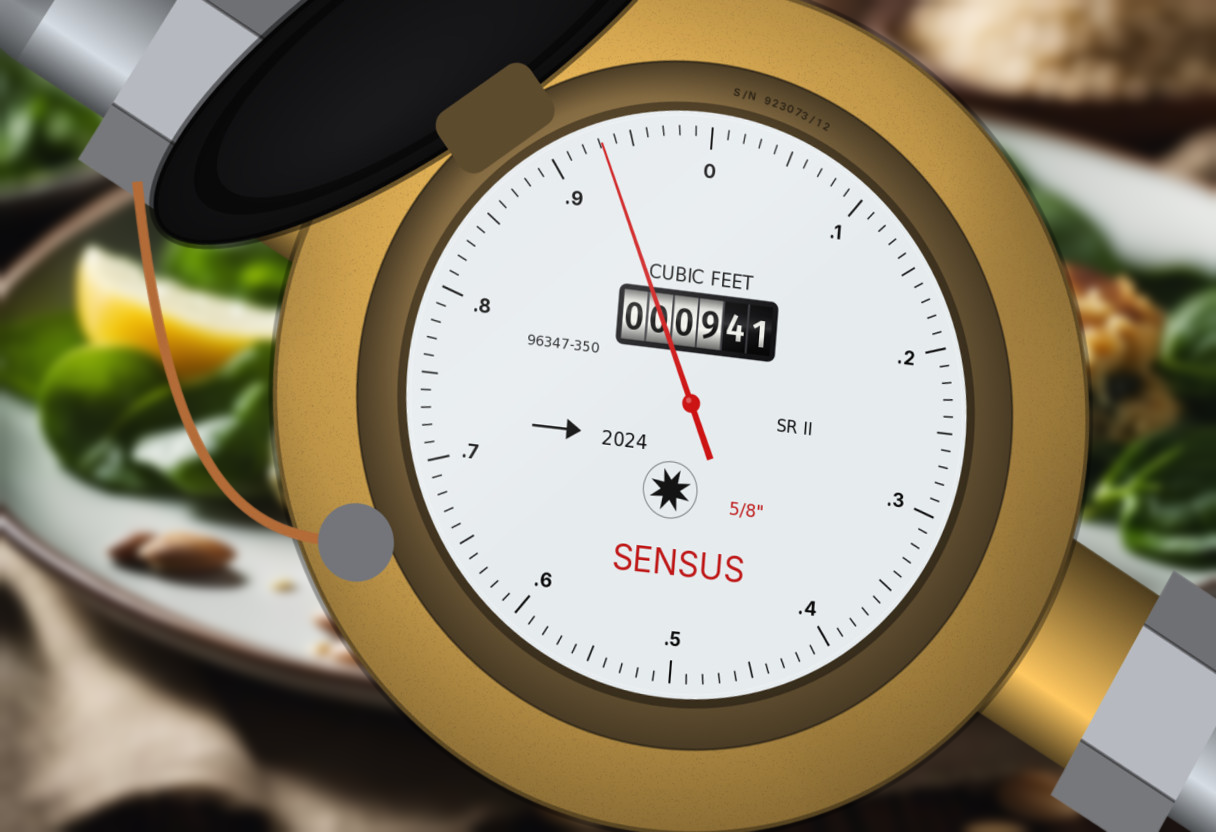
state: 940.93ft³
